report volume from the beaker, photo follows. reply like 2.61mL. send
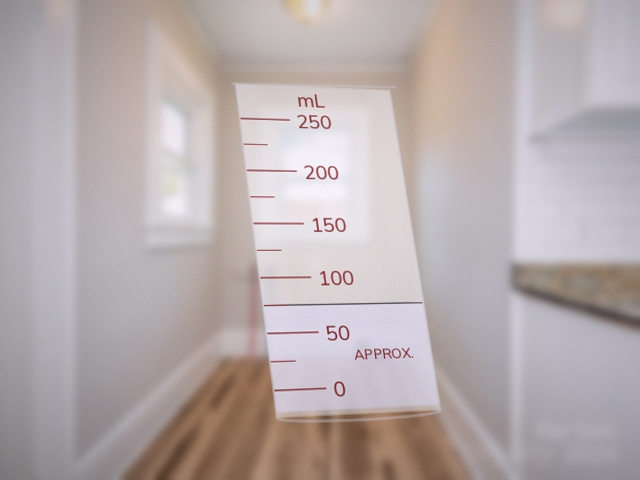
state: 75mL
